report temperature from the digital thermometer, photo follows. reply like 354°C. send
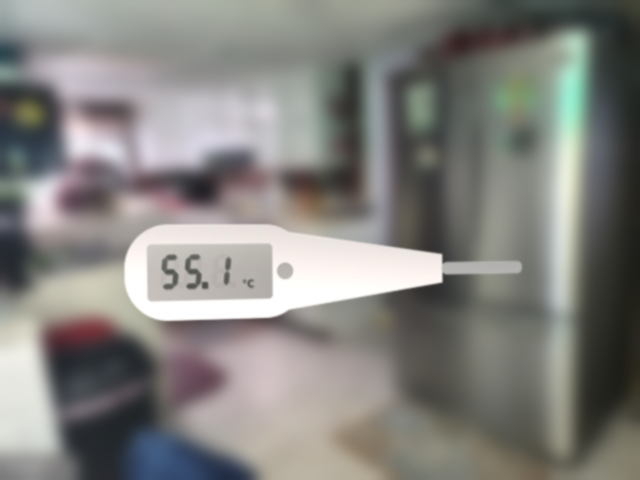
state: 55.1°C
